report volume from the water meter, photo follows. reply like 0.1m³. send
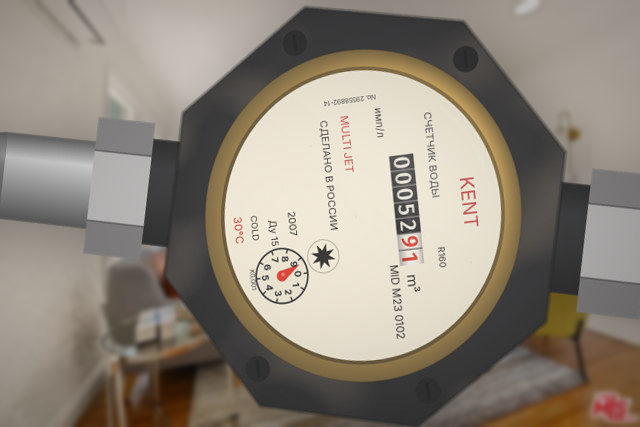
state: 52.909m³
